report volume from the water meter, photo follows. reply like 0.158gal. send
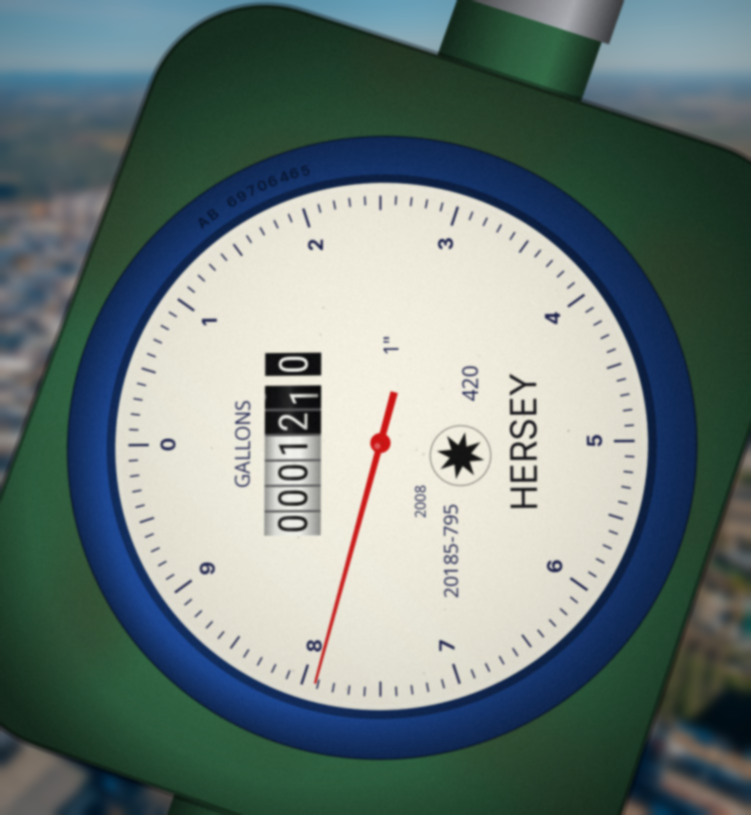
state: 1207.9gal
